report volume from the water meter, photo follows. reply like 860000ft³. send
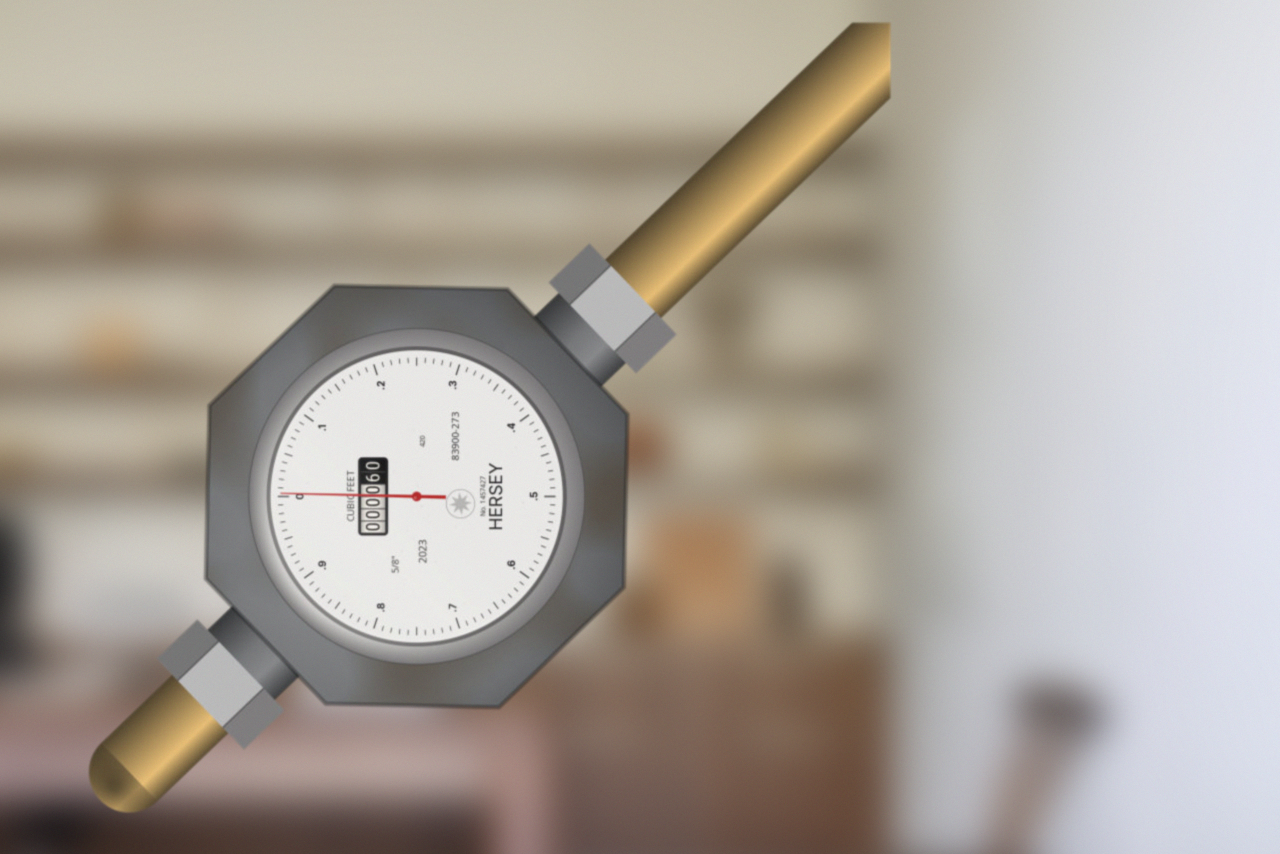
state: 60.00ft³
